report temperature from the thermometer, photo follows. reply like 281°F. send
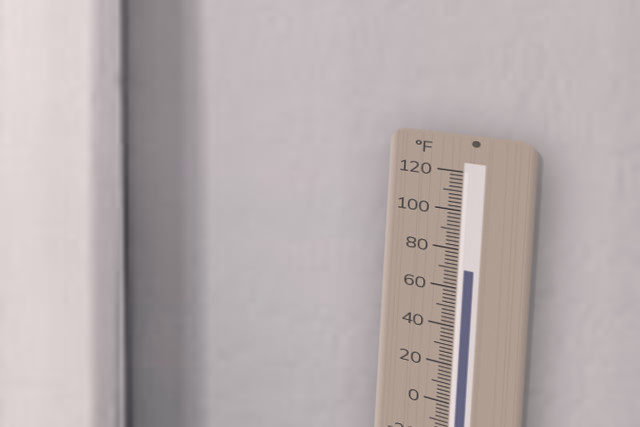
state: 70°F
